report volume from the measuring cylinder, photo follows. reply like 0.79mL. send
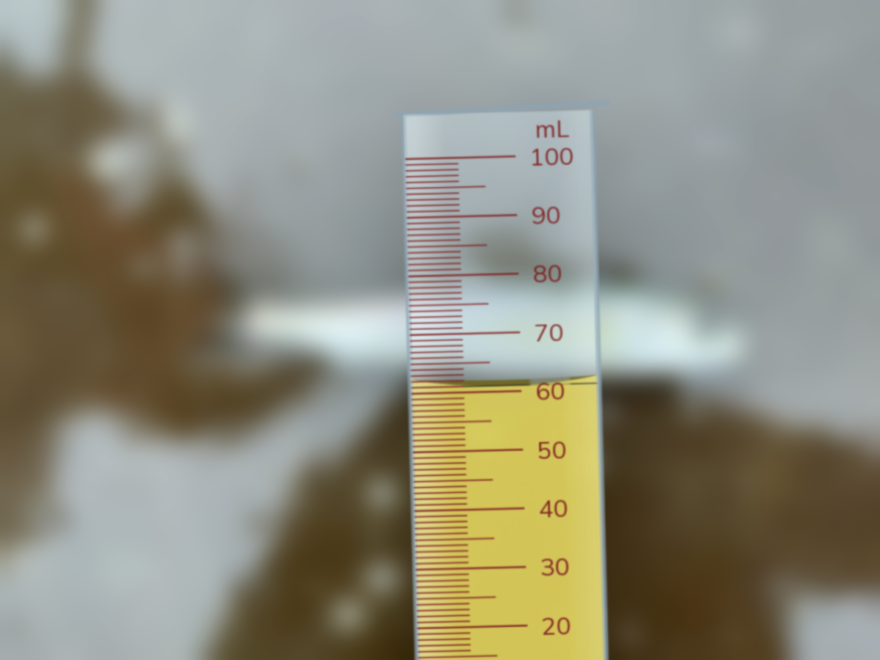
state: 61mL
